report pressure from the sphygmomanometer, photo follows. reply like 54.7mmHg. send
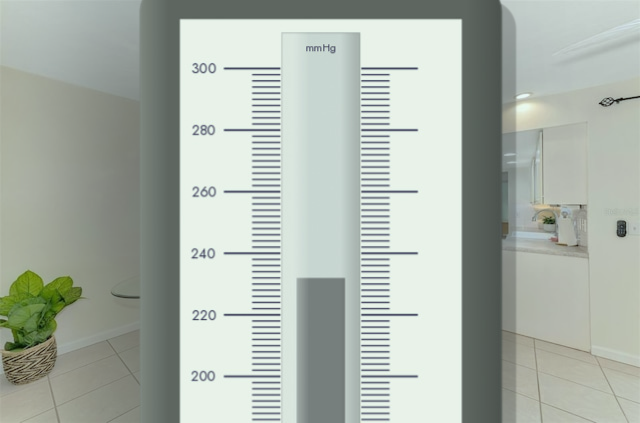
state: 232mmHg
